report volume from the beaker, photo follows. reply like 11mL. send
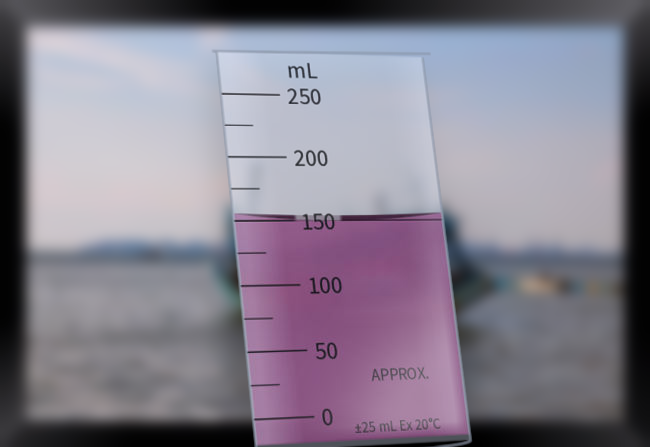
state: 150mL
